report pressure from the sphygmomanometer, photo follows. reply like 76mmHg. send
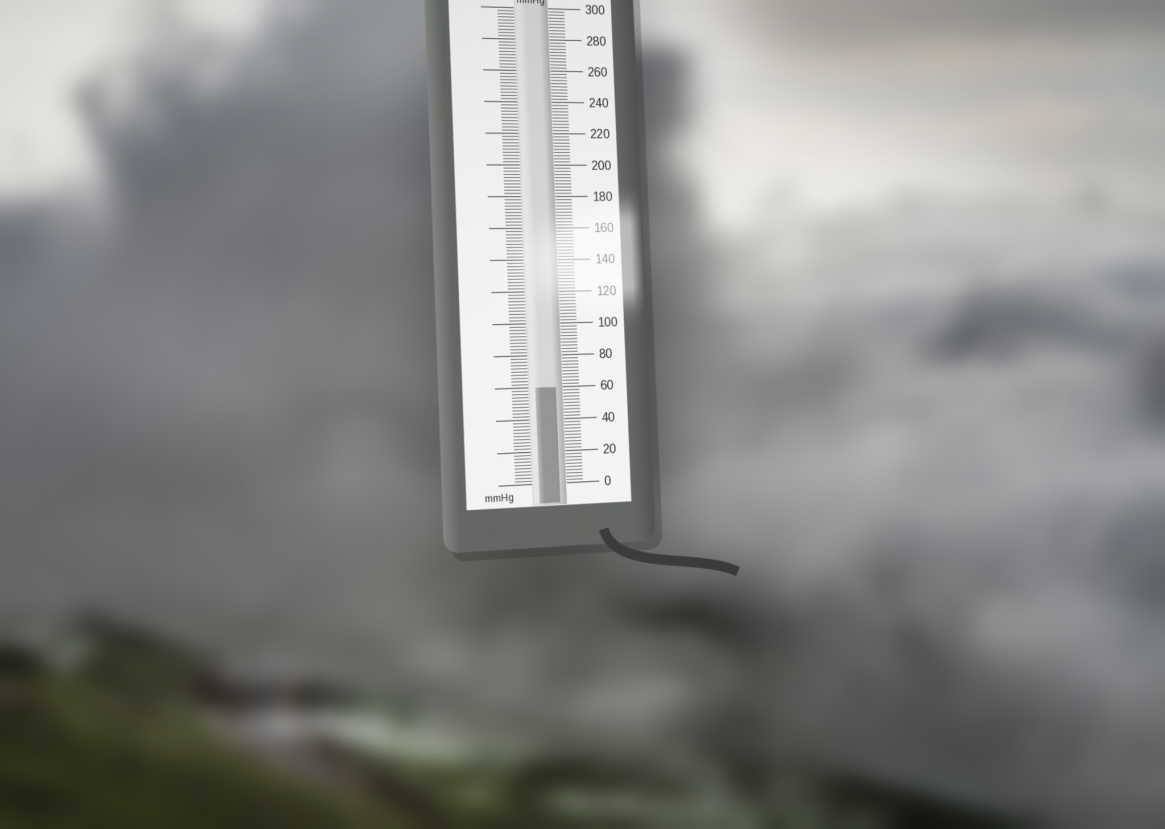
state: 60mmHg
